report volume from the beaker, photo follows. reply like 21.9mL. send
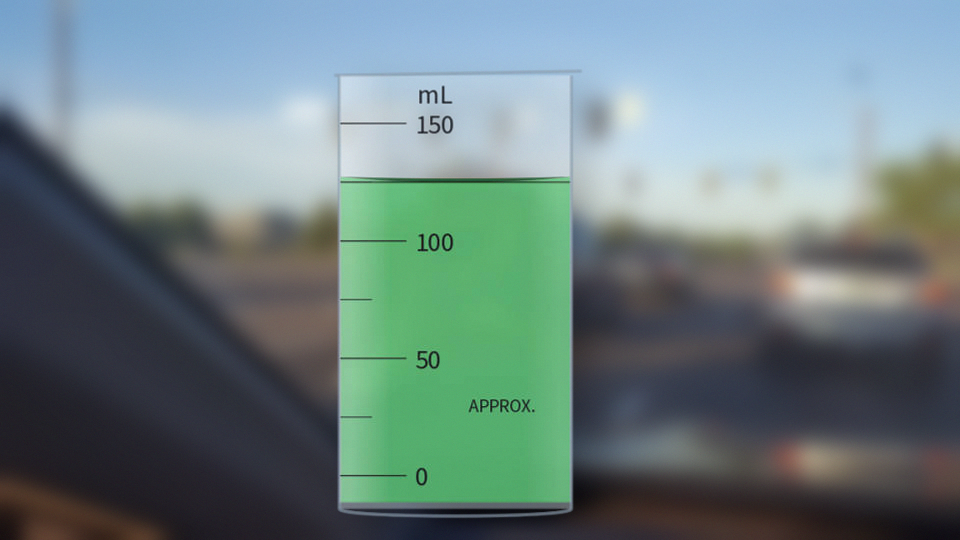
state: 125mL
